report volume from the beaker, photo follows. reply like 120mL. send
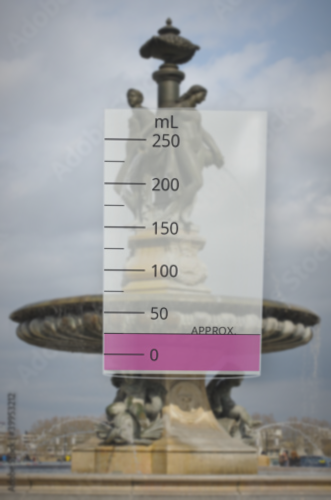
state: 25mL
